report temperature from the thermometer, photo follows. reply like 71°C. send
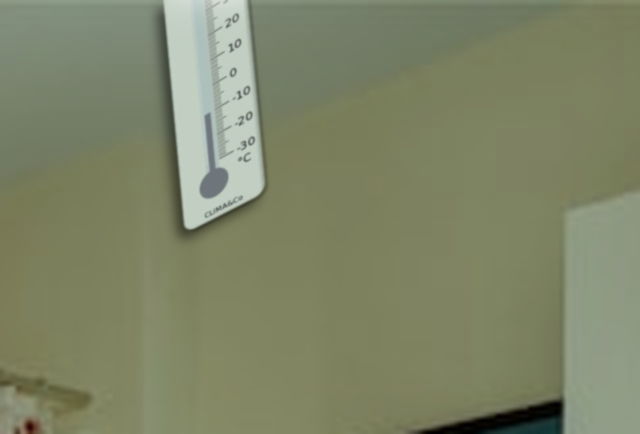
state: -10°C
